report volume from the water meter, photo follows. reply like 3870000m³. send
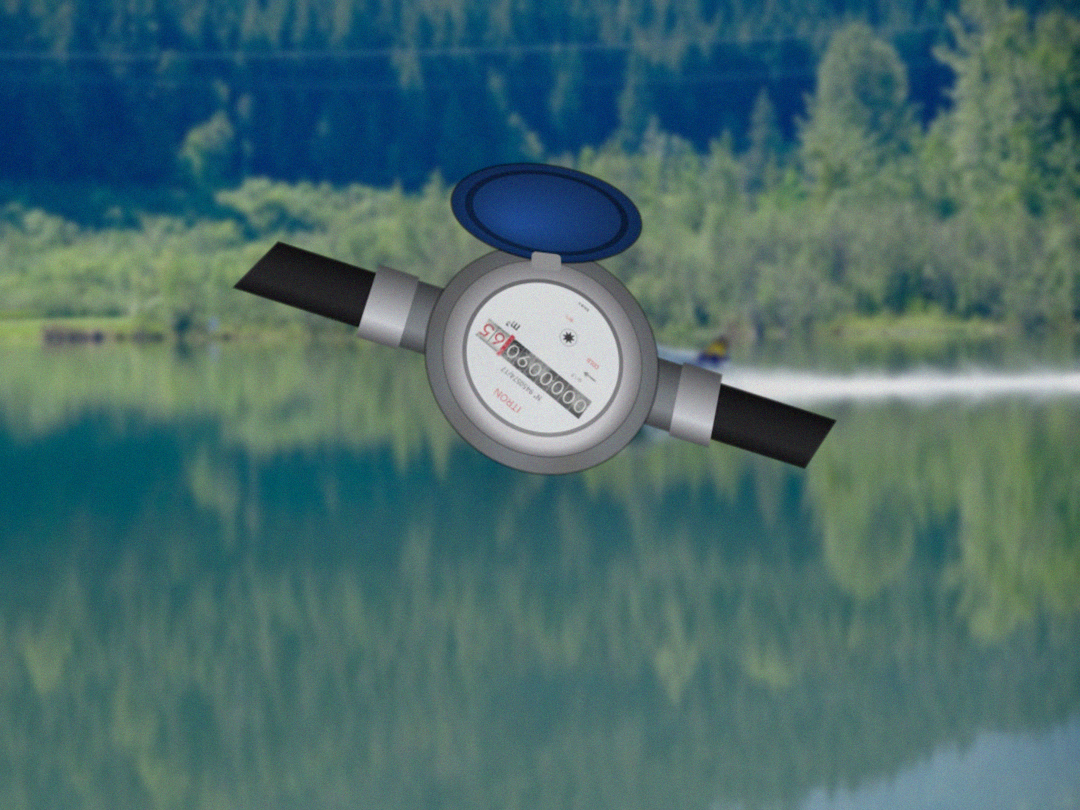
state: 90.65m³
